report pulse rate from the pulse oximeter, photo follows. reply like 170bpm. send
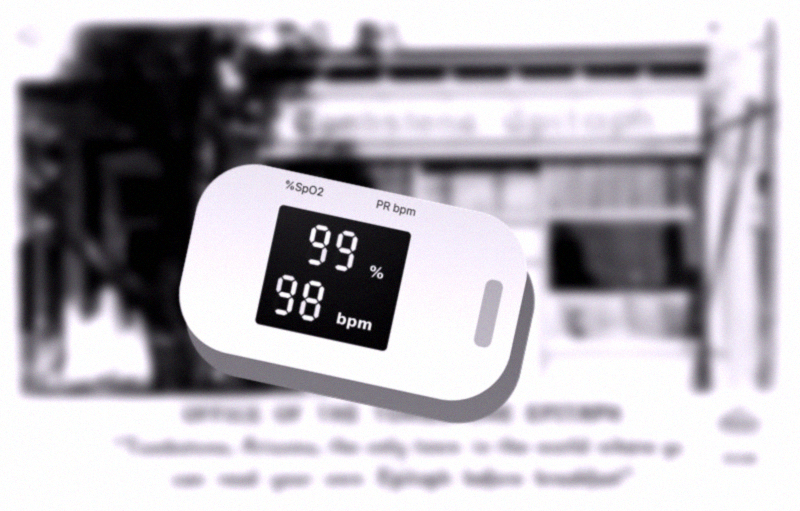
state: 98bpm
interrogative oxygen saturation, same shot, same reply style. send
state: 99%
